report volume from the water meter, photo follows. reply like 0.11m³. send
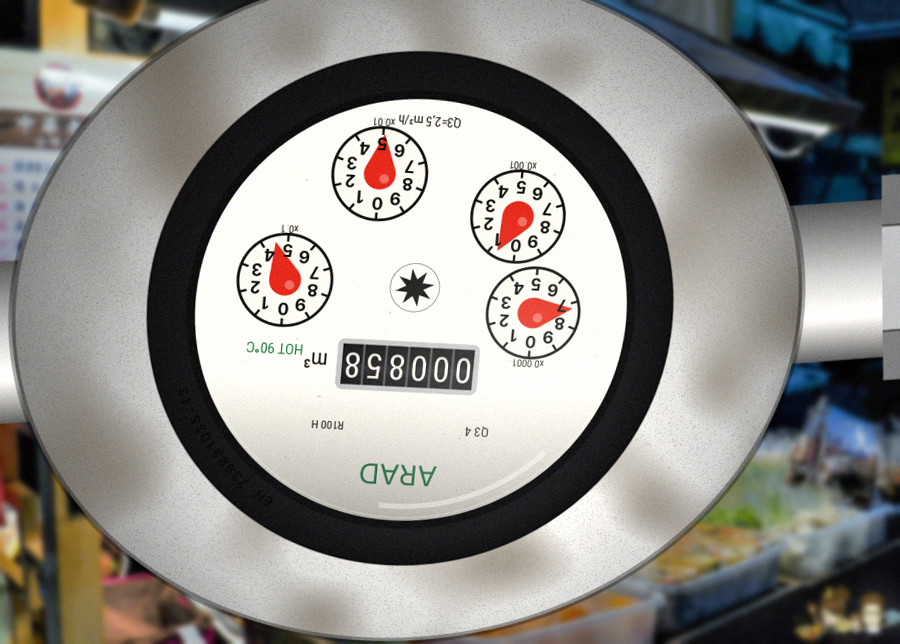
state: 858.4507m³
